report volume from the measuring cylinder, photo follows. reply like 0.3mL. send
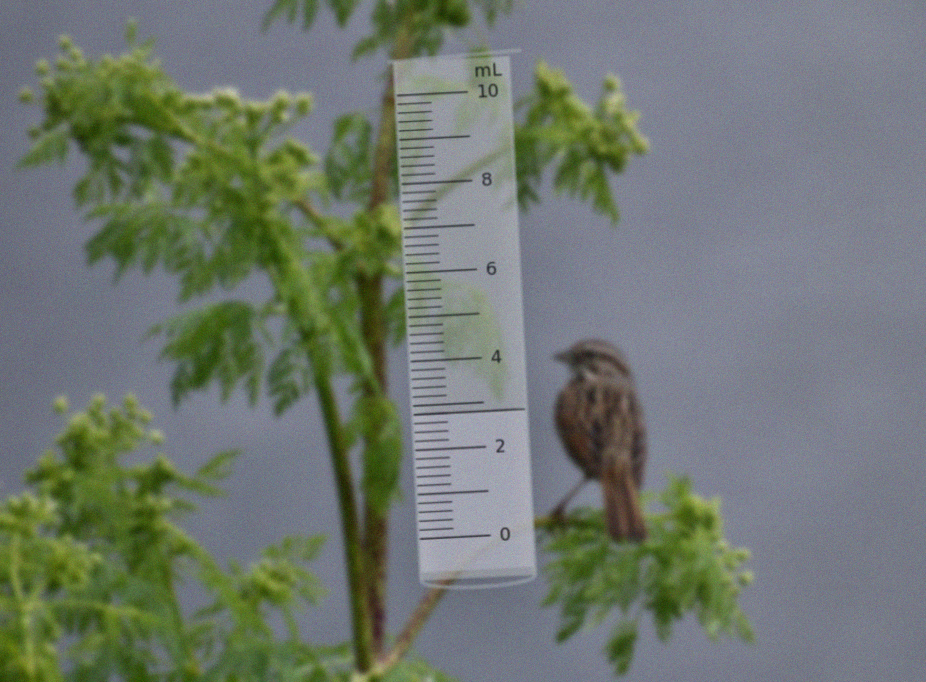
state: 2.8mL
